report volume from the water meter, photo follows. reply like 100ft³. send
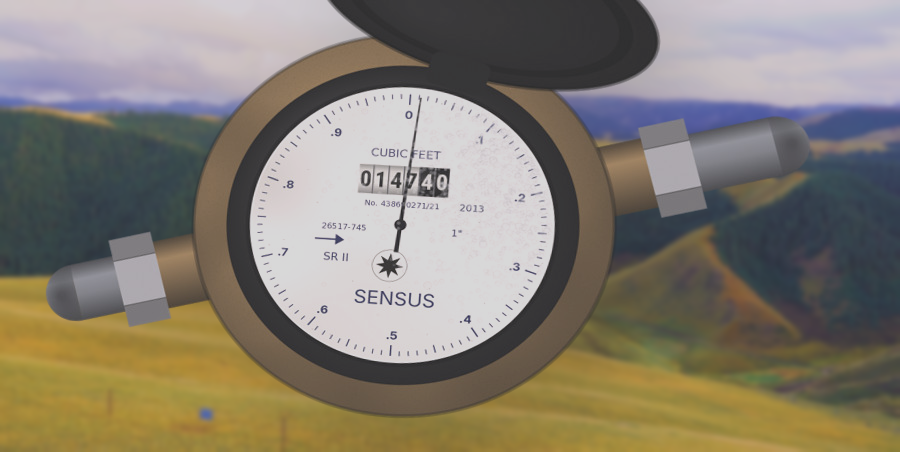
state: 14740.01ft³
